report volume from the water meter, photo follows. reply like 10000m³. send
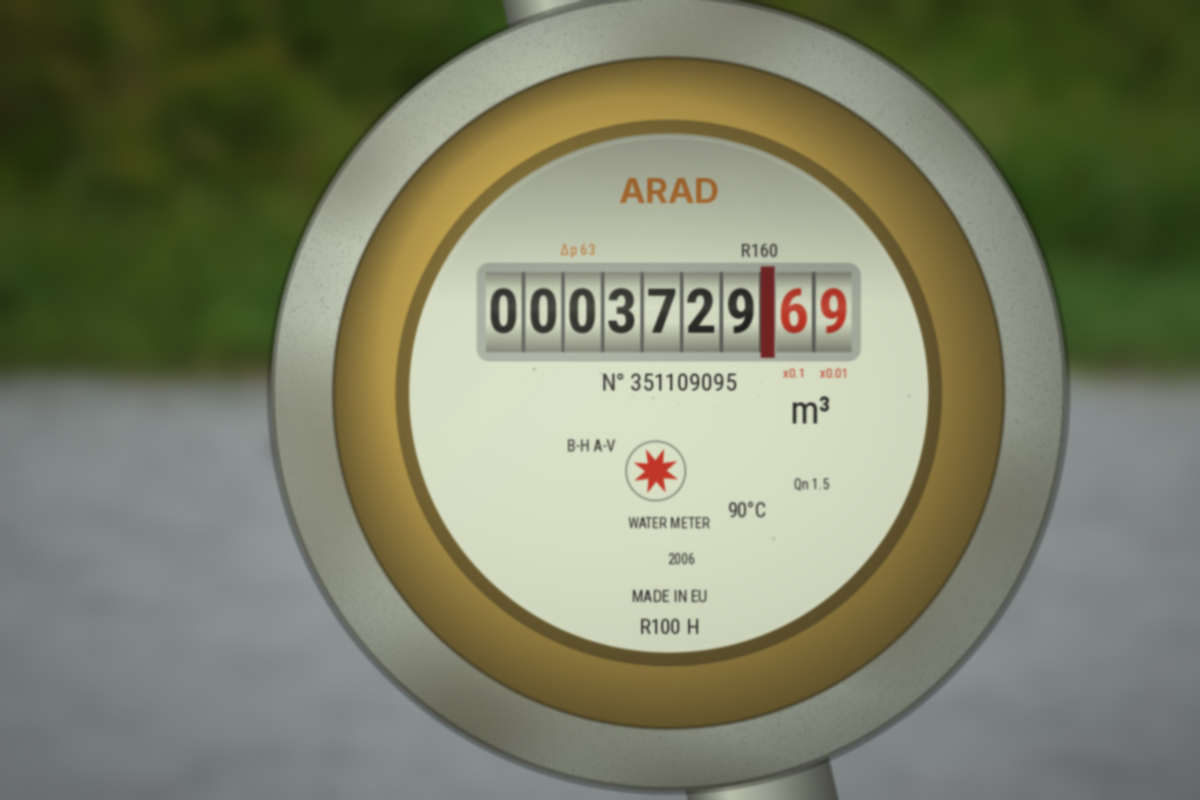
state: 3729.69m³
